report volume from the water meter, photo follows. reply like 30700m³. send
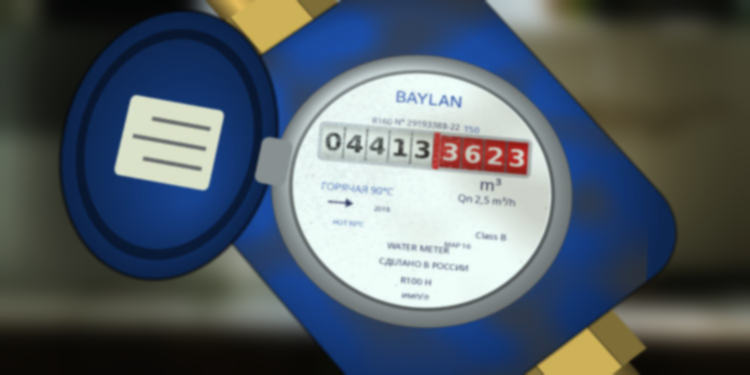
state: 4413.3623m³
